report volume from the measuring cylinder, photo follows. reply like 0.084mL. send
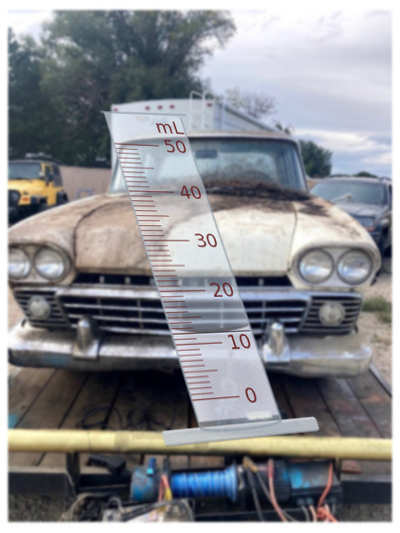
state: 12mL
